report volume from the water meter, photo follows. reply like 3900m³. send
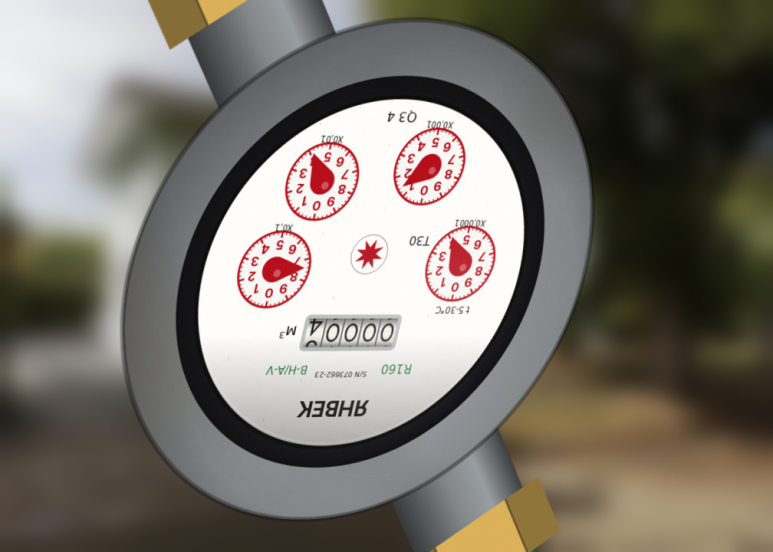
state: 3.7414m³
